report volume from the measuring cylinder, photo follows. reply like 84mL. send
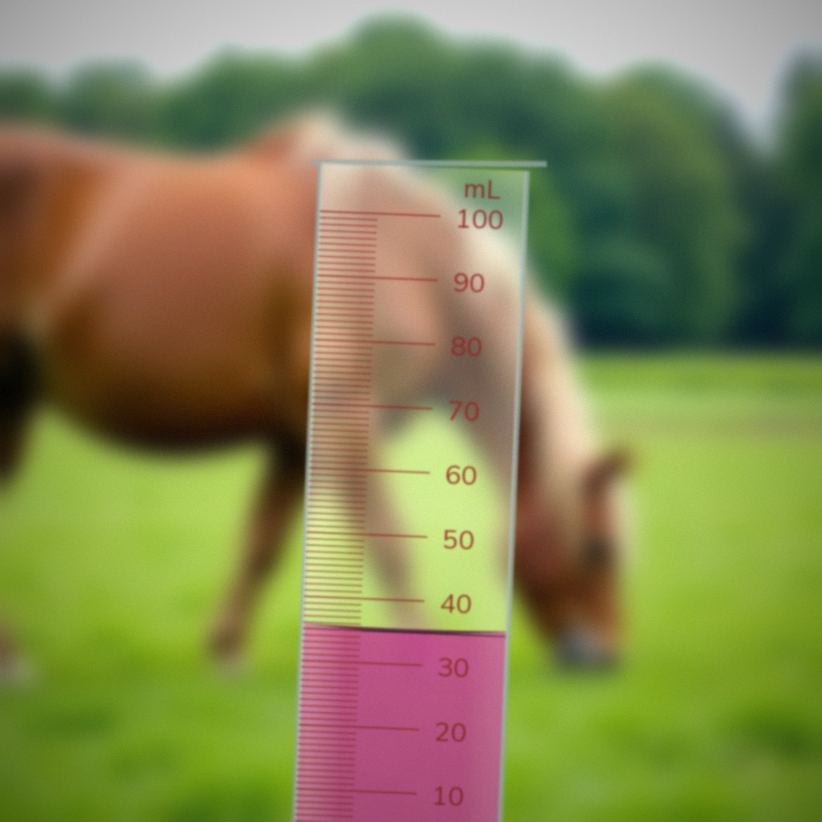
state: 35mL
